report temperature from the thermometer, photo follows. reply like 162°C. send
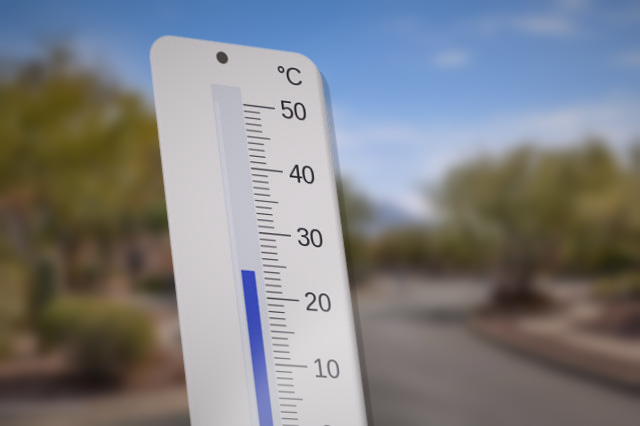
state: 24°C
